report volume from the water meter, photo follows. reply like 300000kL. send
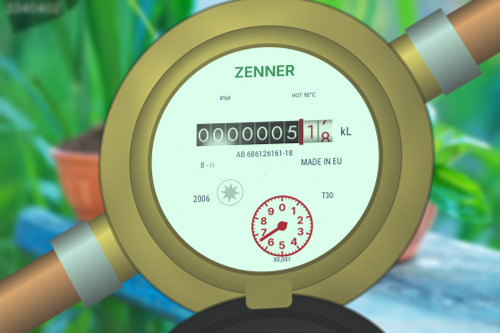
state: 5.176kL
